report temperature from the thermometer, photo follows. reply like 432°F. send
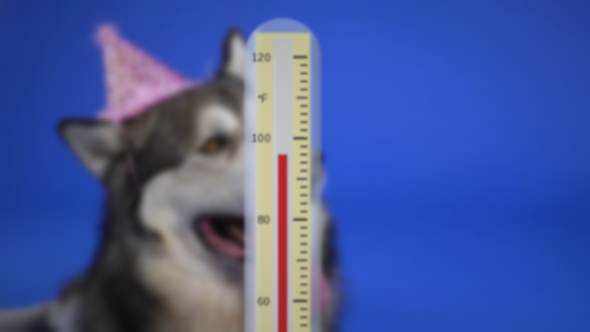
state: 96°F
